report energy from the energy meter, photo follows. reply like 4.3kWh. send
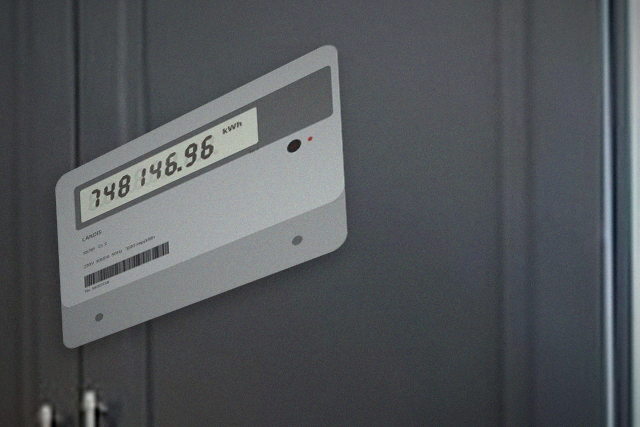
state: 748146.96kWh
